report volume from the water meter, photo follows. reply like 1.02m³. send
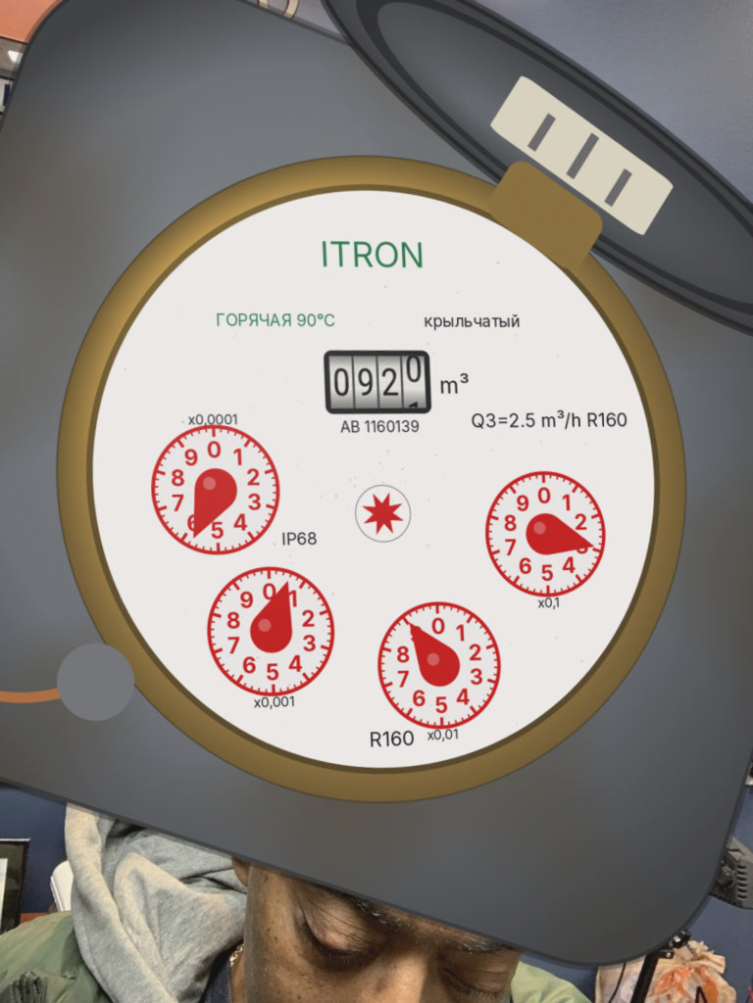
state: 920.2905m³
